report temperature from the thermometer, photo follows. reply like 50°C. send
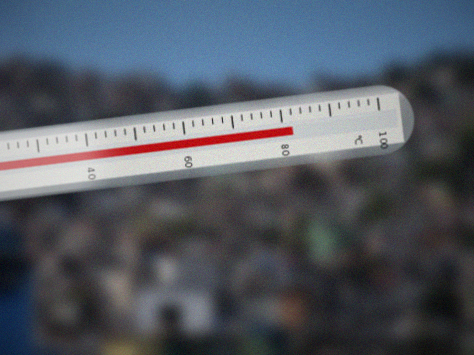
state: 82°C
